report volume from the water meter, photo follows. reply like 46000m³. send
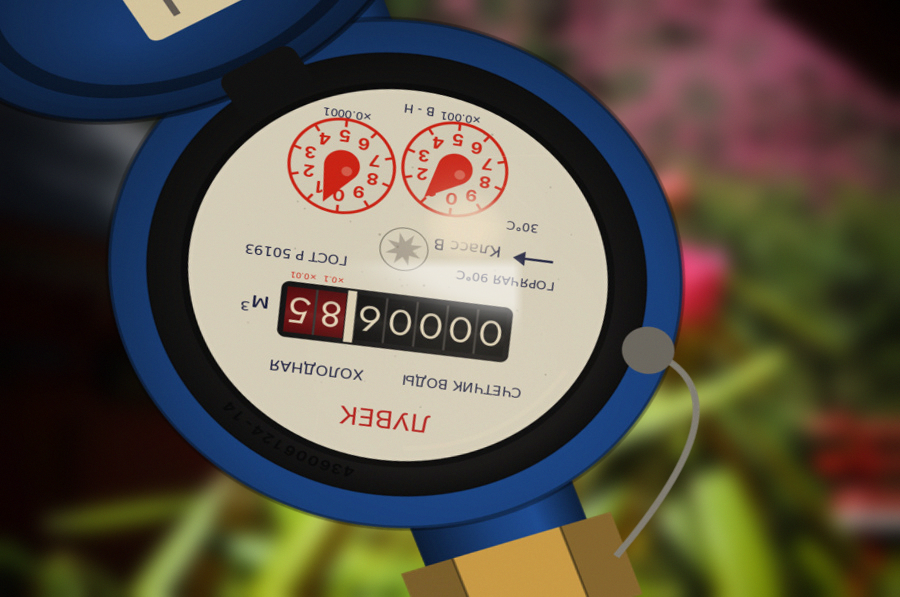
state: 6.8510m³
